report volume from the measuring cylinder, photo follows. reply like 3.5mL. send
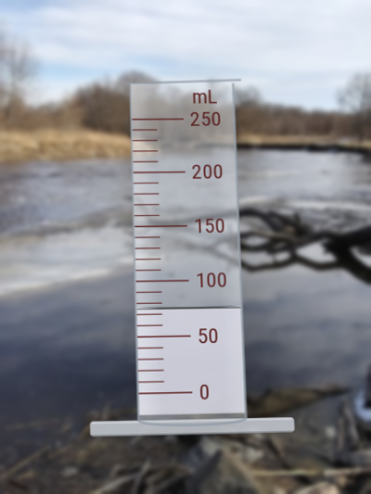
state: 75mL
